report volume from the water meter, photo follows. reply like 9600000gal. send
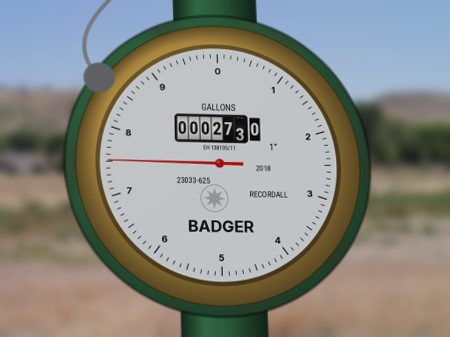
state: 2727.5gal
